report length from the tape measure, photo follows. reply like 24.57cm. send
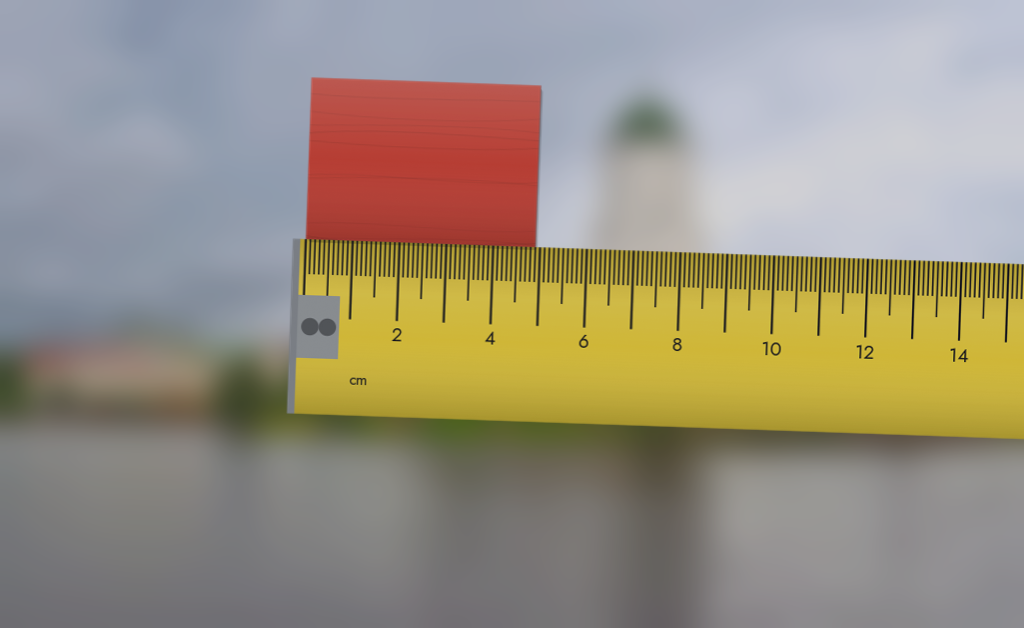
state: 4.9cm
